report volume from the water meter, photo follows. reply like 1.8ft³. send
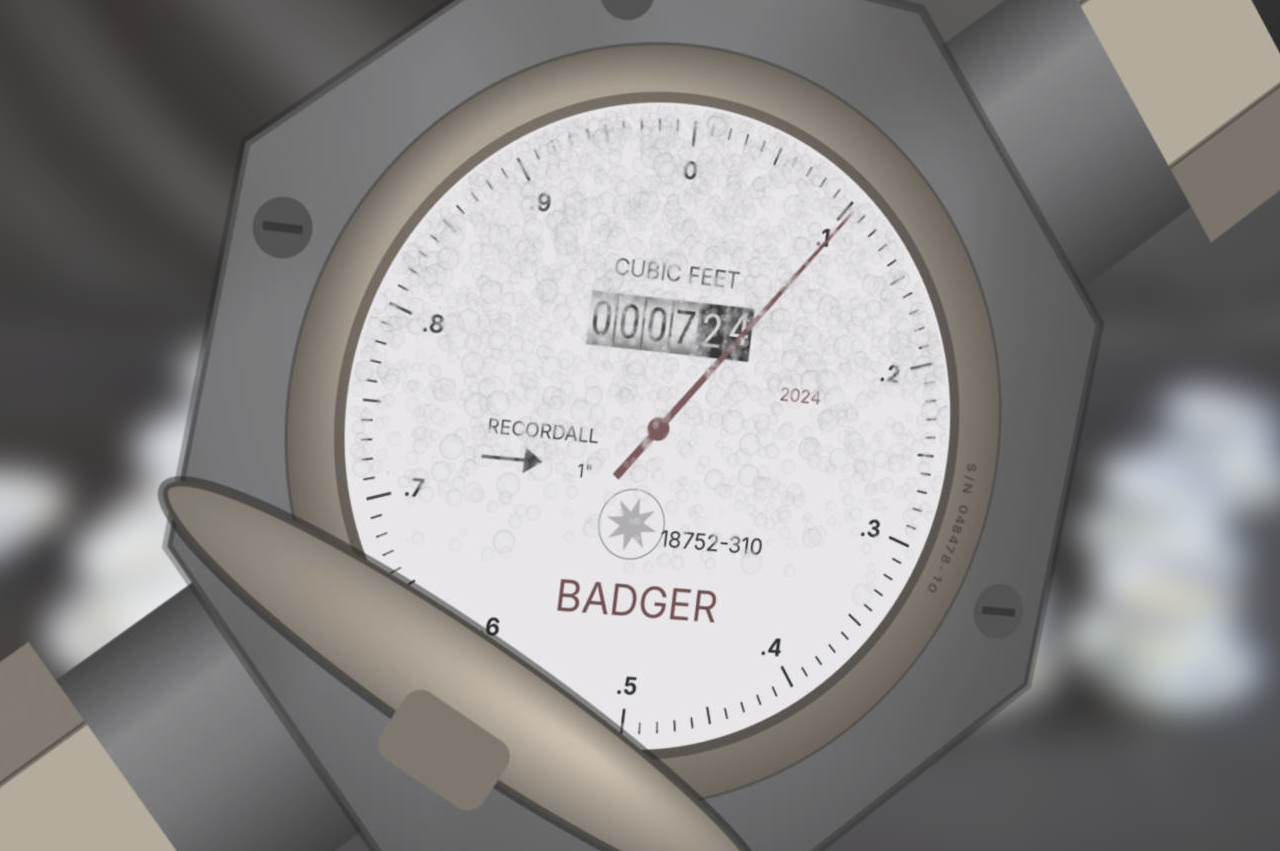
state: 724.10ft³
